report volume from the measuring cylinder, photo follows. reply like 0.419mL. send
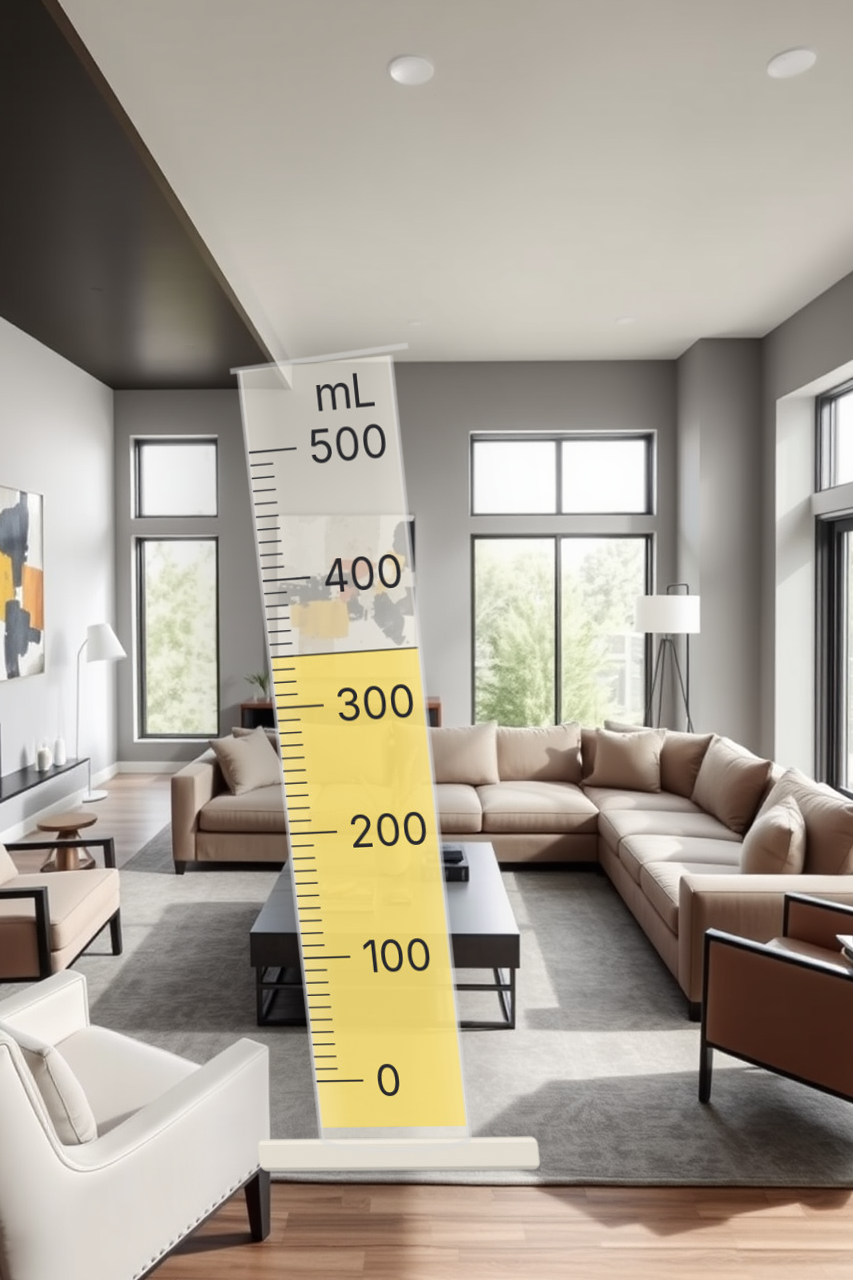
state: 340mL
